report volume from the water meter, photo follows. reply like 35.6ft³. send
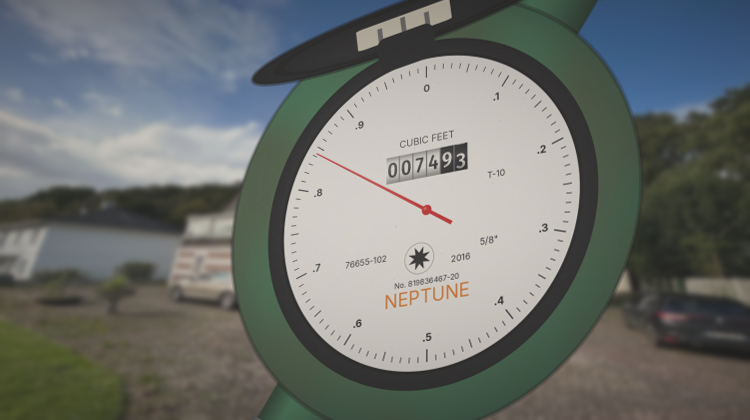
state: 7492.84ft³
